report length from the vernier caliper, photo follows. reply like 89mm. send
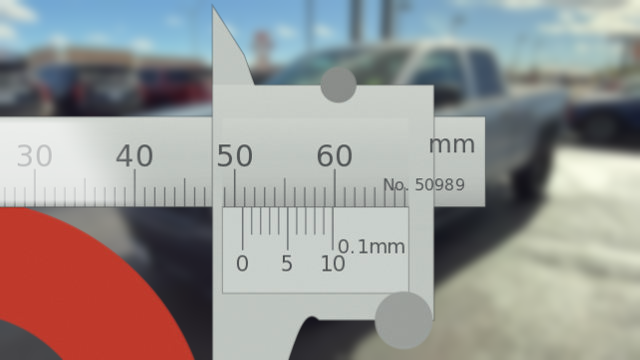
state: 50.8mm
